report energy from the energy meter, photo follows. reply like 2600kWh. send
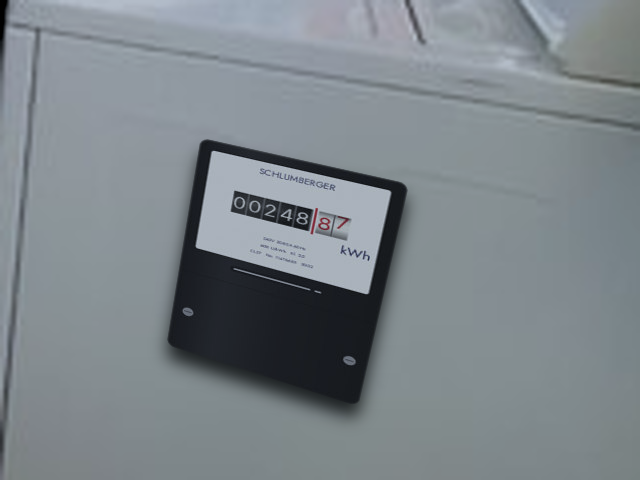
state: 248.87kWh
